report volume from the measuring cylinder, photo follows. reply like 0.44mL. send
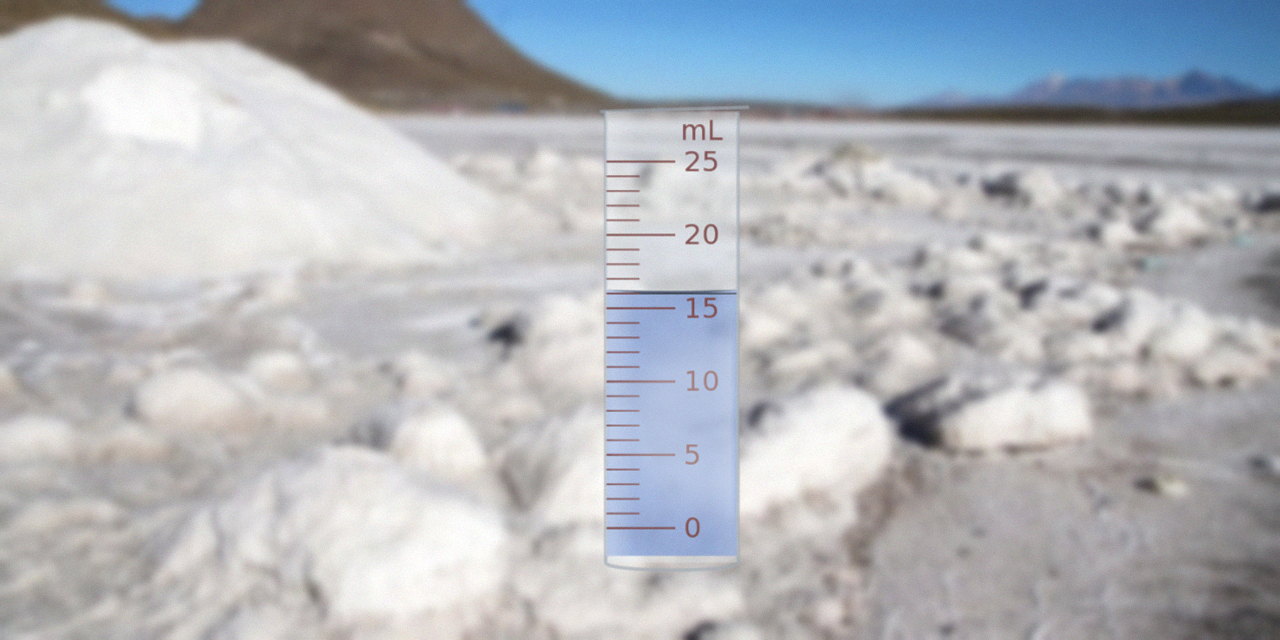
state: 16mL
